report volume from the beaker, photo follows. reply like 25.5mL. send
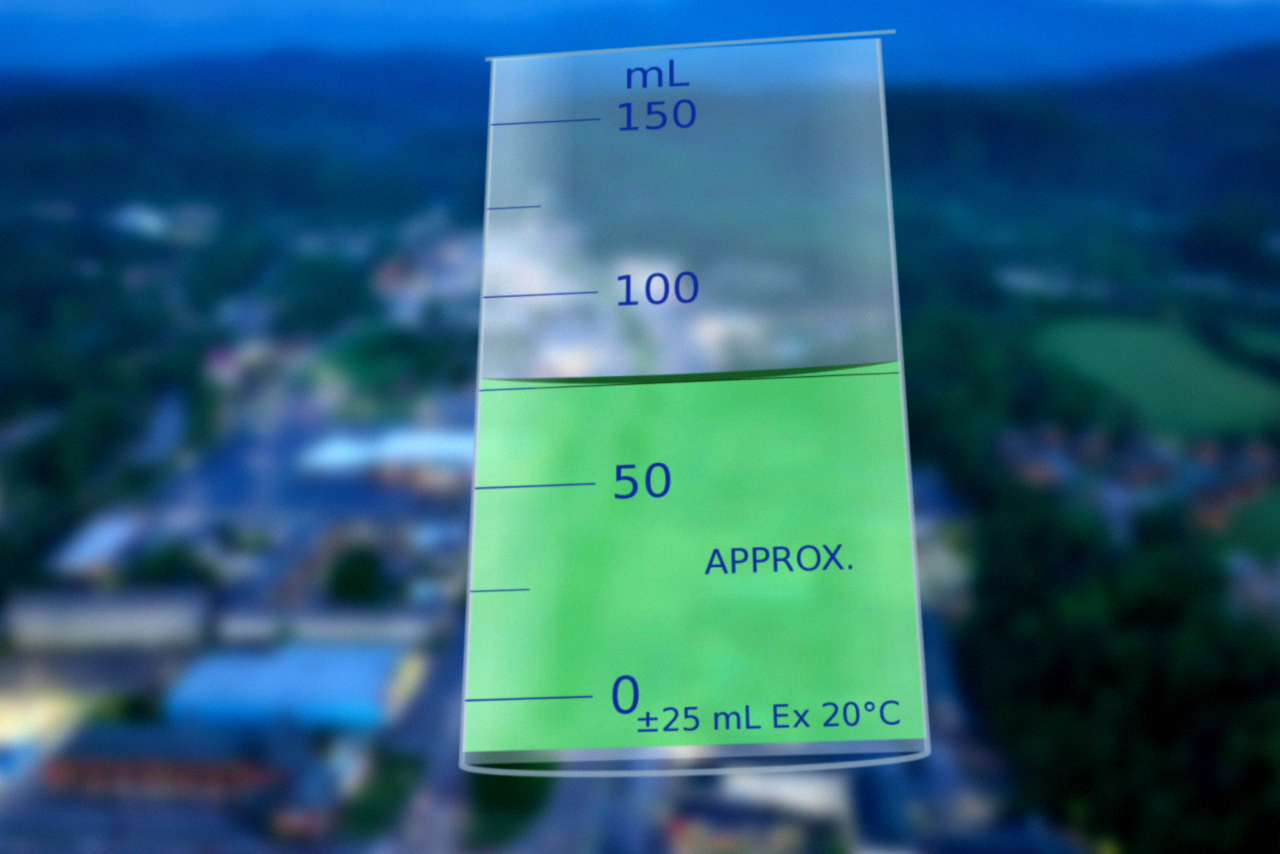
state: 75mL
